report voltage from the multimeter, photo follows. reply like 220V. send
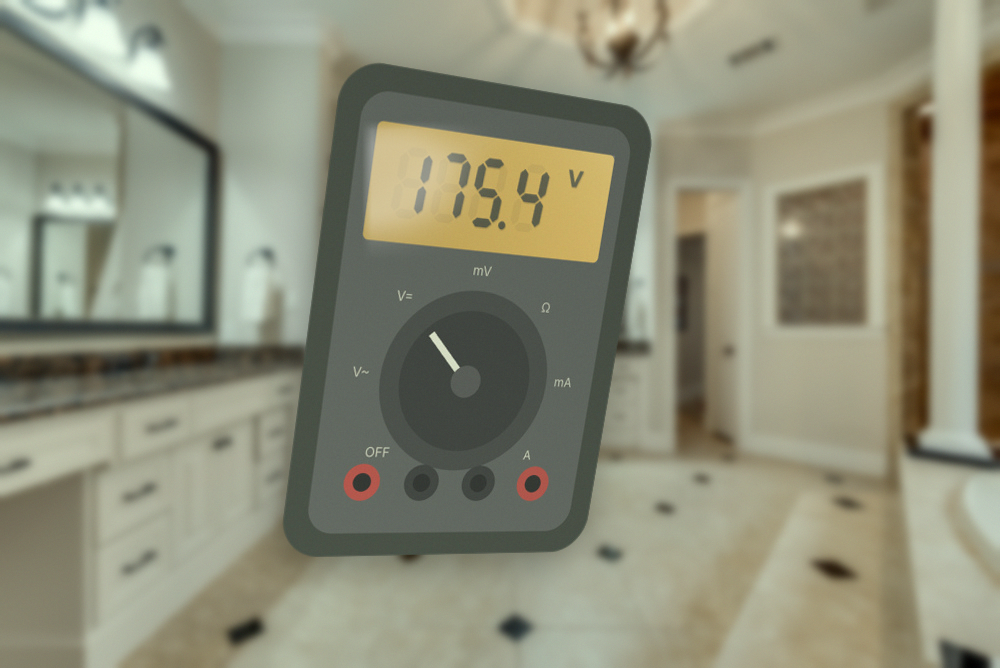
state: 175.4V
